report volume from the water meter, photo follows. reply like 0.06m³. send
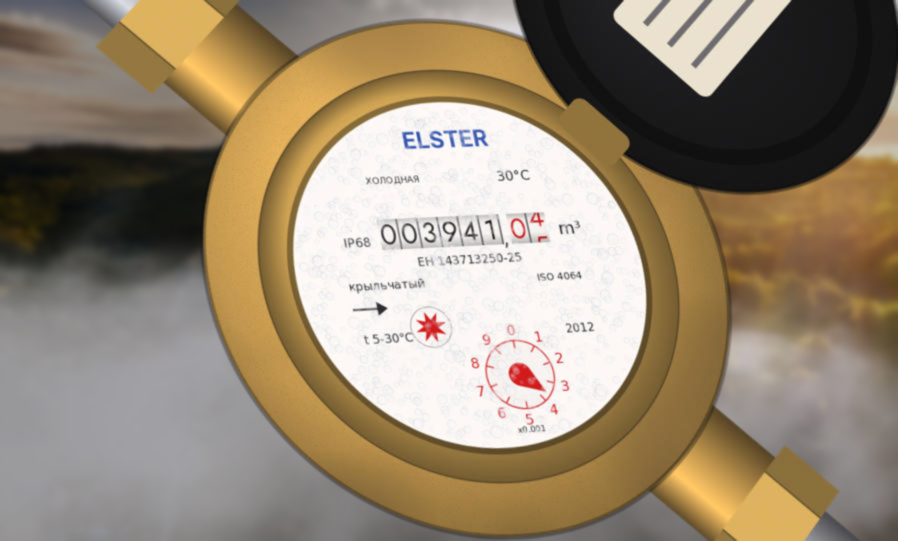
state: 3941.043m³
